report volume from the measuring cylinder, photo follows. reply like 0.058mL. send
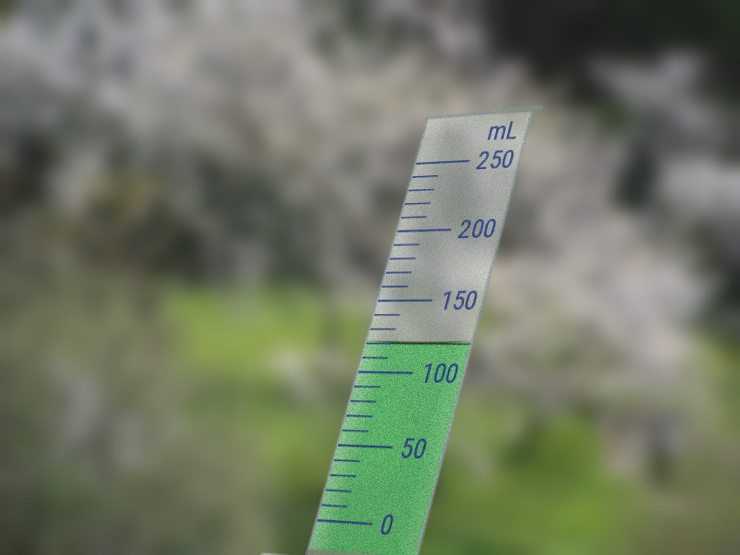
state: 120mL
